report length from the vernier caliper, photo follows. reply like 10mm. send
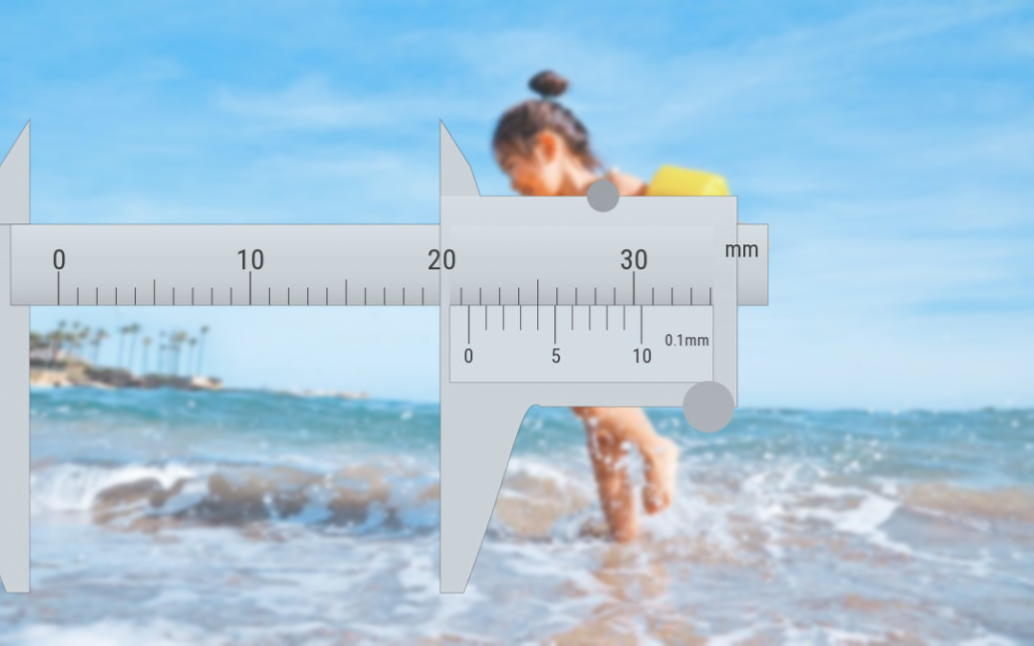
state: 21.4mm
